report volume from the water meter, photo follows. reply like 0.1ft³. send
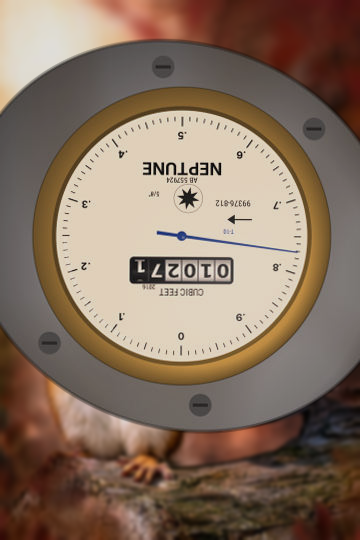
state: 10270.77ft³
